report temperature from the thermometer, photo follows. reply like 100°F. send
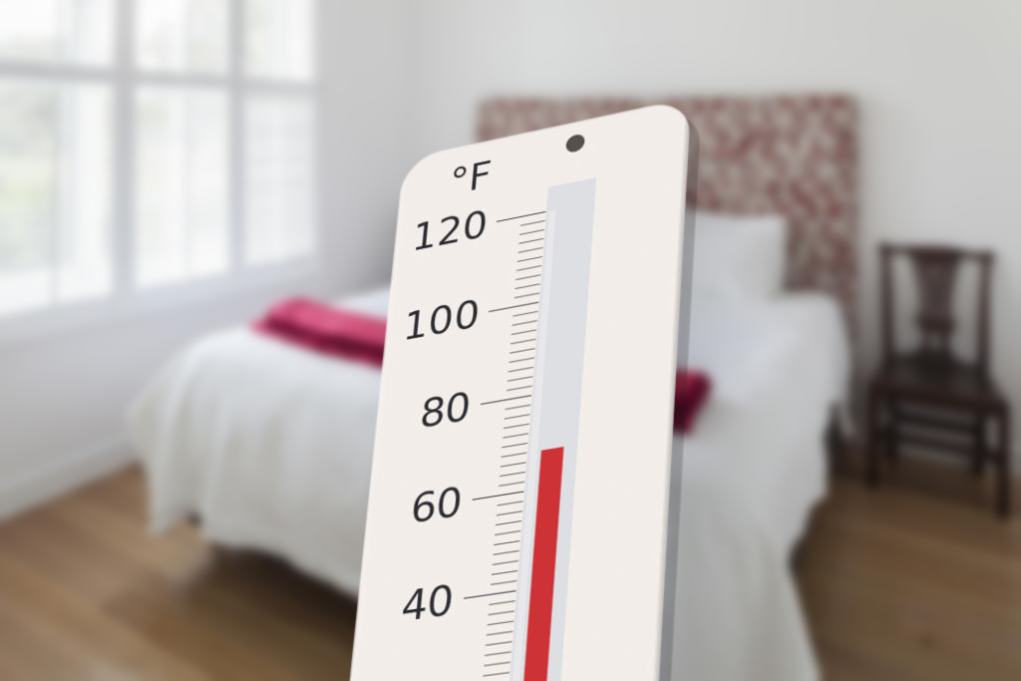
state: 68°F
